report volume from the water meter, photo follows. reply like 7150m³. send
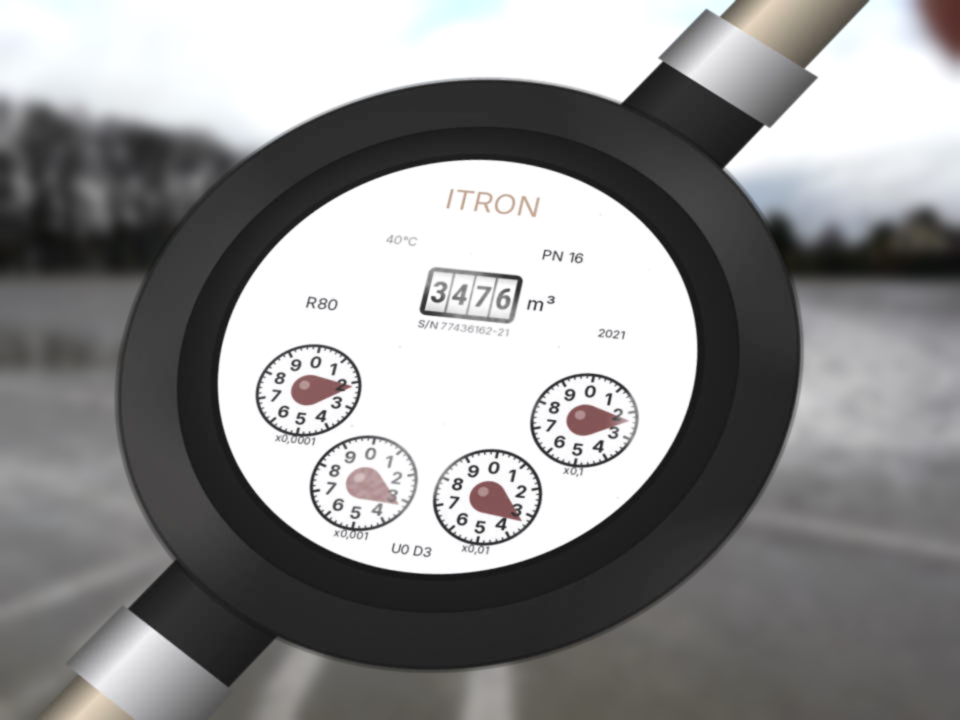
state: 3476.2332m³
